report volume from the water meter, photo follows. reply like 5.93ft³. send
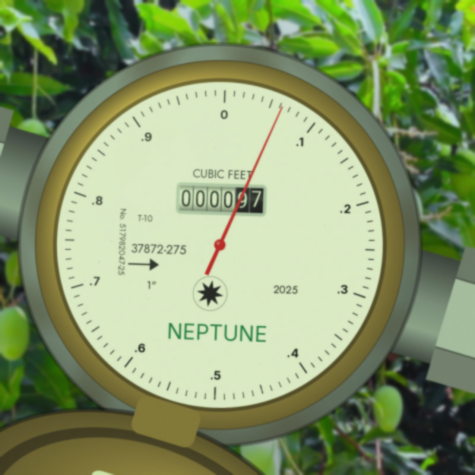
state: 97.06ft³
